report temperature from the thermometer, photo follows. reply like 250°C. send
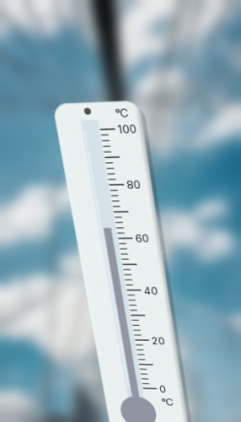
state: 64°C
